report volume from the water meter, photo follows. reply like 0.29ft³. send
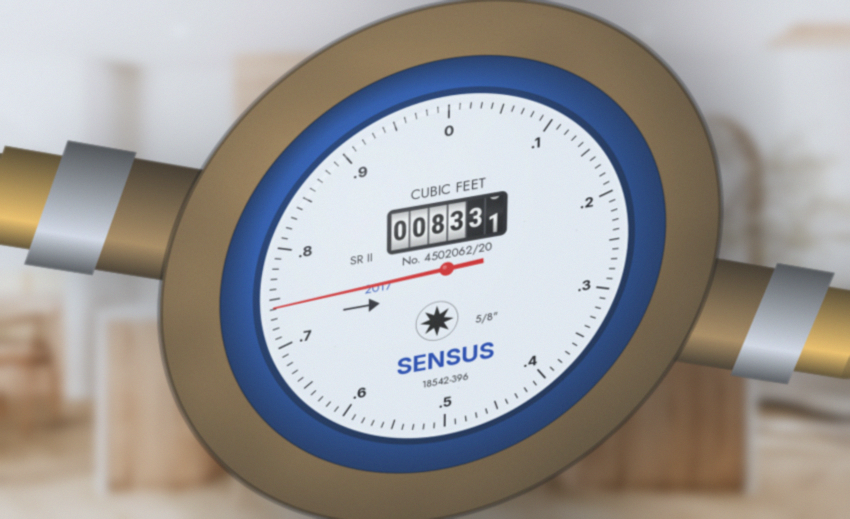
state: 8330.74ft³
